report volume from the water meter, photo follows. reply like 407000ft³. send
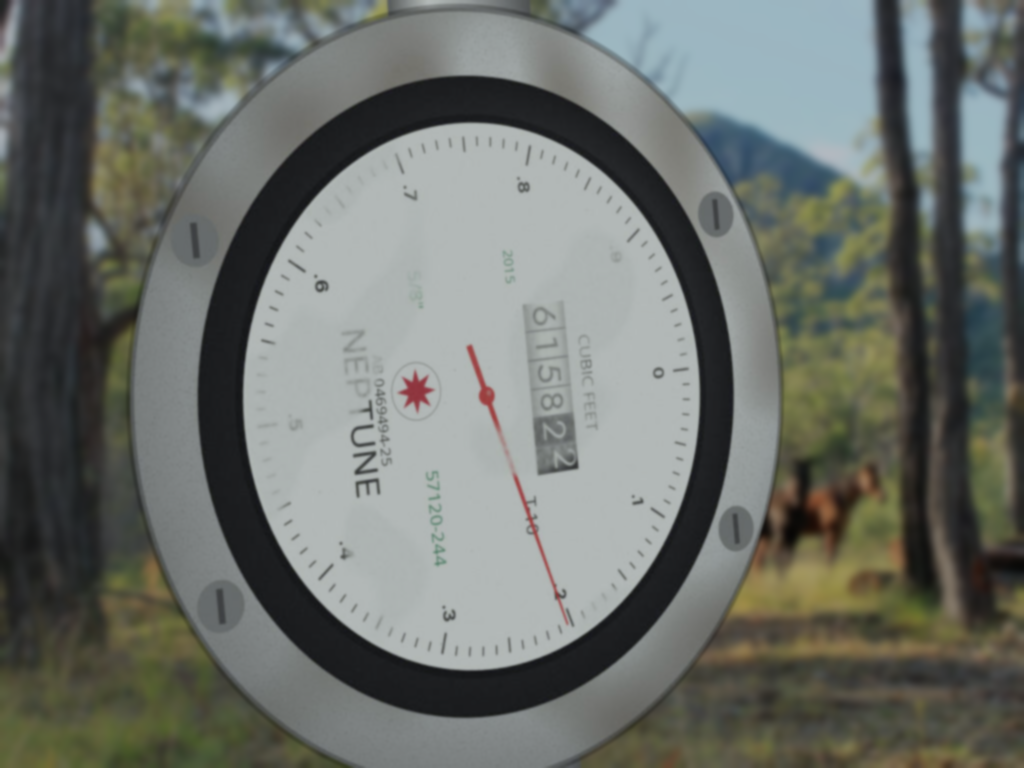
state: 615822.20ft³
